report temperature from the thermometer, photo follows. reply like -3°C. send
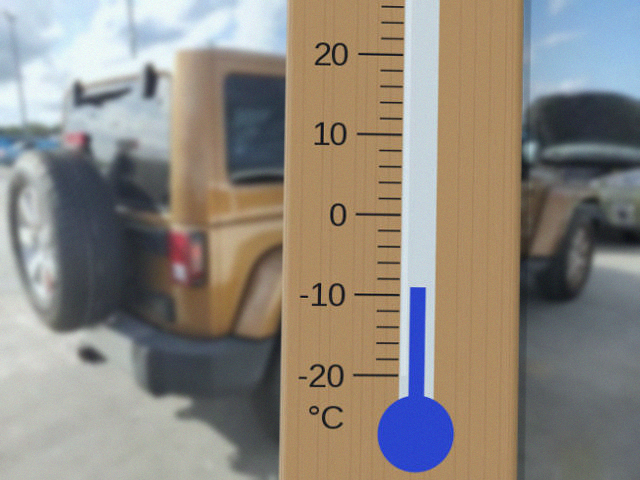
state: -9°C
